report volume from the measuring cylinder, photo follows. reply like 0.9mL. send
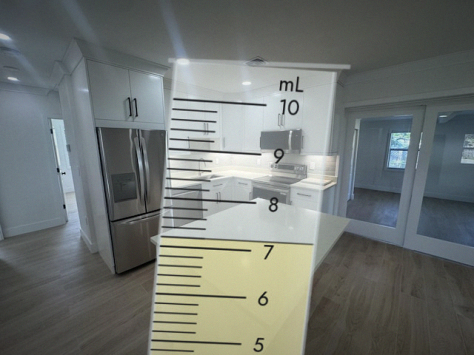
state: 7.2mL
